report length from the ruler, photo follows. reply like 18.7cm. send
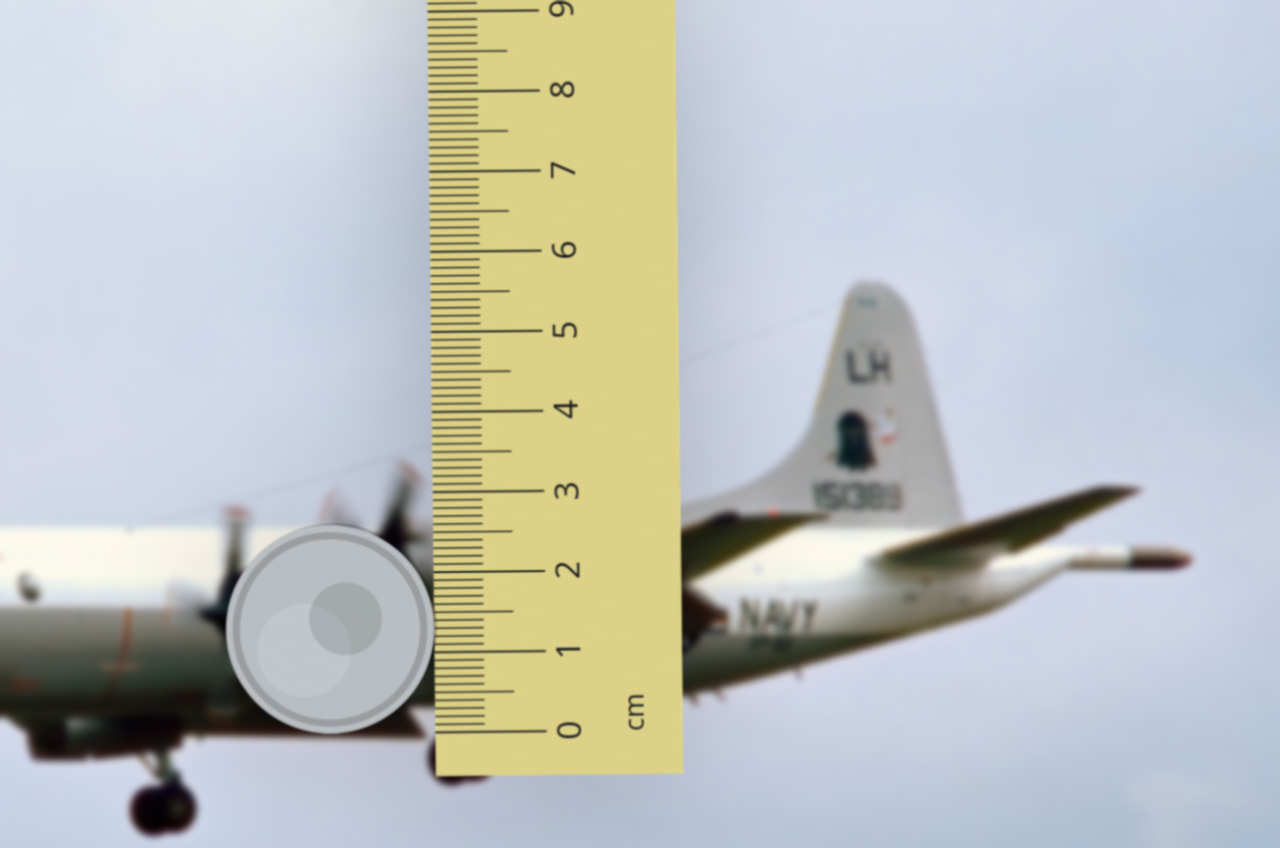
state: 2.6cm
